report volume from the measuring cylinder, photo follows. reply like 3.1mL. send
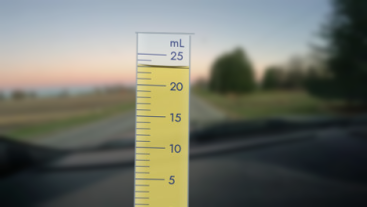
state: 23mL
